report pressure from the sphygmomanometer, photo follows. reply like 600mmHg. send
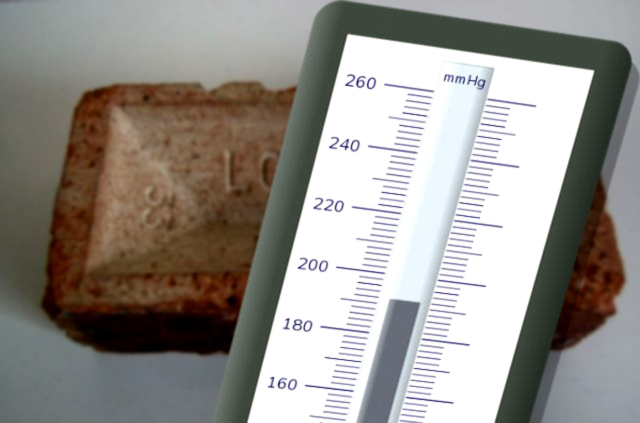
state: 192mmHg
